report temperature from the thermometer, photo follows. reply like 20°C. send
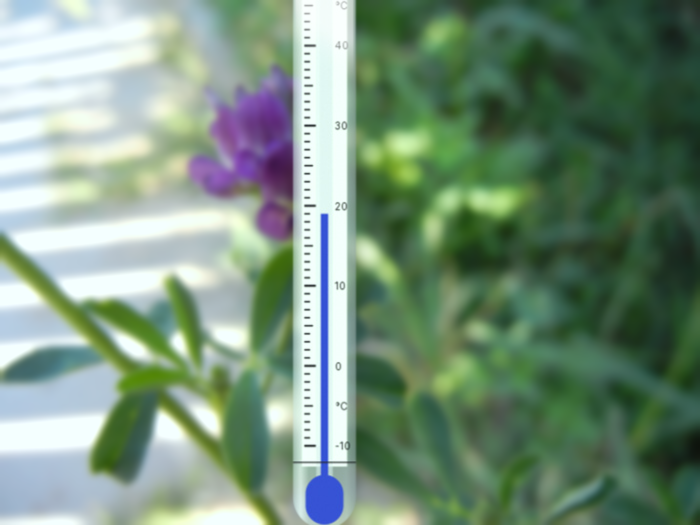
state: 19°C
